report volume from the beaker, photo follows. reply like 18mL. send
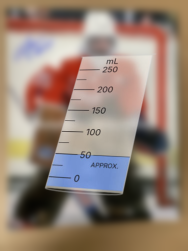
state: 50mL
